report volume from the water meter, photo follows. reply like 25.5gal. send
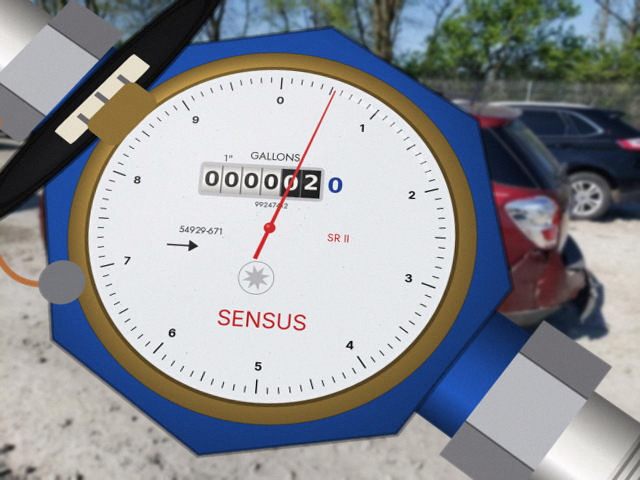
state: 20.5gal
